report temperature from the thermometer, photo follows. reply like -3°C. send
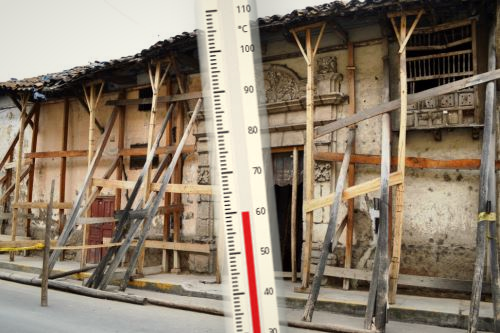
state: 60°C
